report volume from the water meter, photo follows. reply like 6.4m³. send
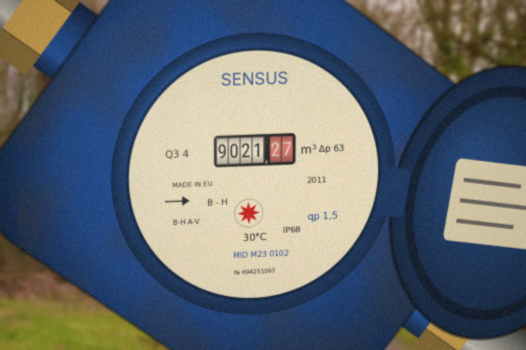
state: 9021.27m³
